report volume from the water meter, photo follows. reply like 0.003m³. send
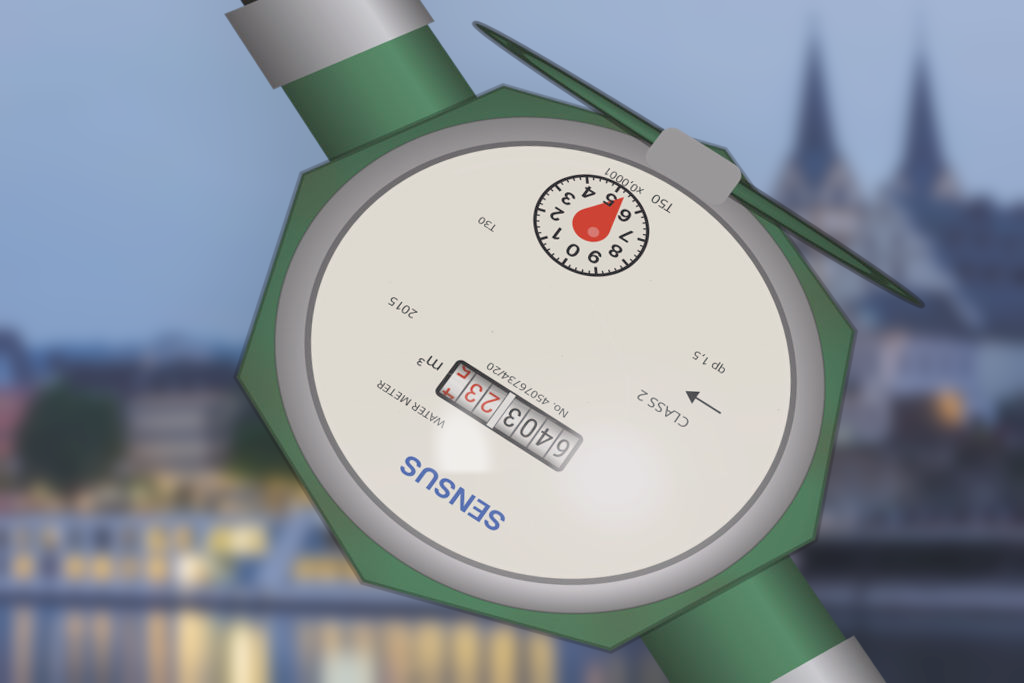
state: 6403.2345m³
